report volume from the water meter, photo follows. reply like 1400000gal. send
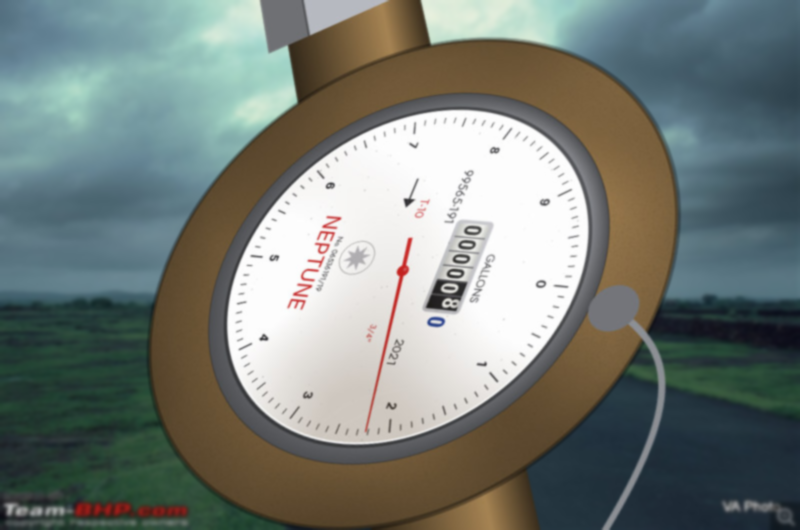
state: 82.2gal
